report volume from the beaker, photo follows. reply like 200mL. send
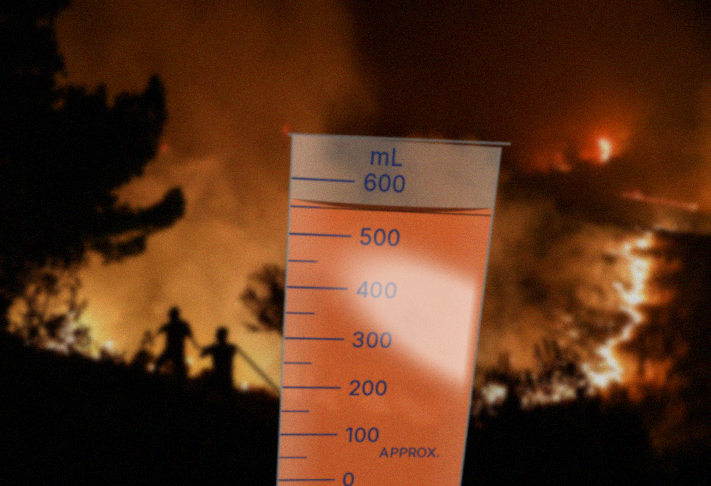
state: 550mL
